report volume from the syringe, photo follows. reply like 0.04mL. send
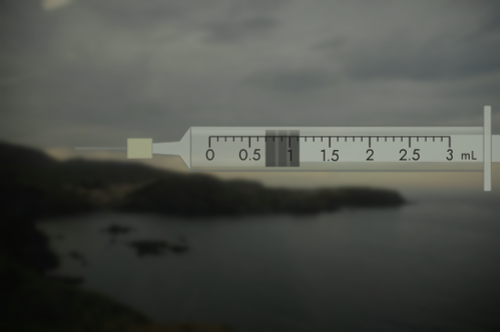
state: 0.7mL
